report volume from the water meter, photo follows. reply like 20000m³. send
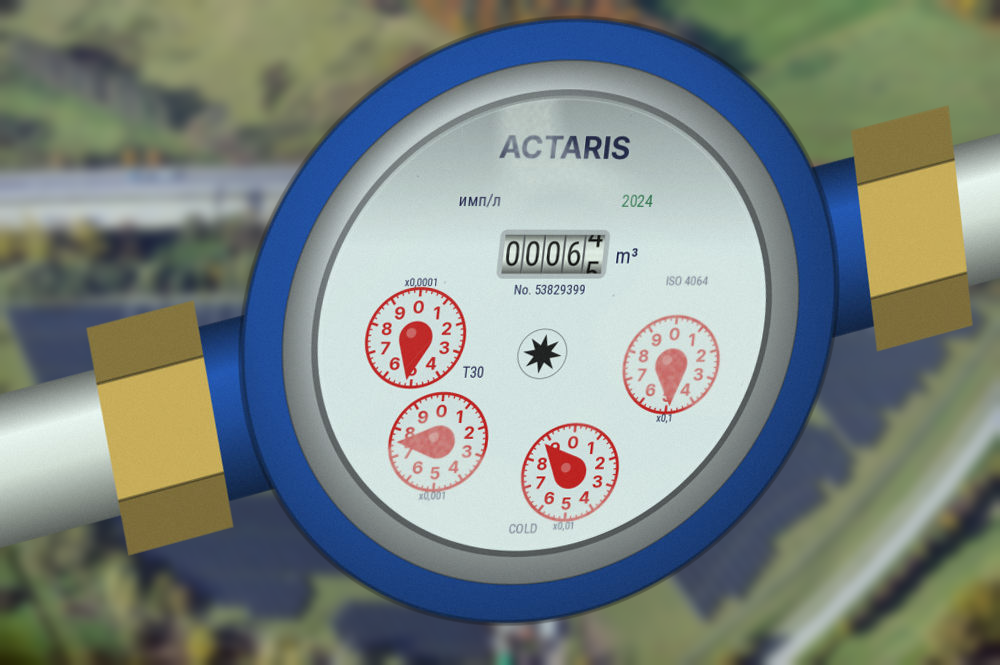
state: 64.4875m³
